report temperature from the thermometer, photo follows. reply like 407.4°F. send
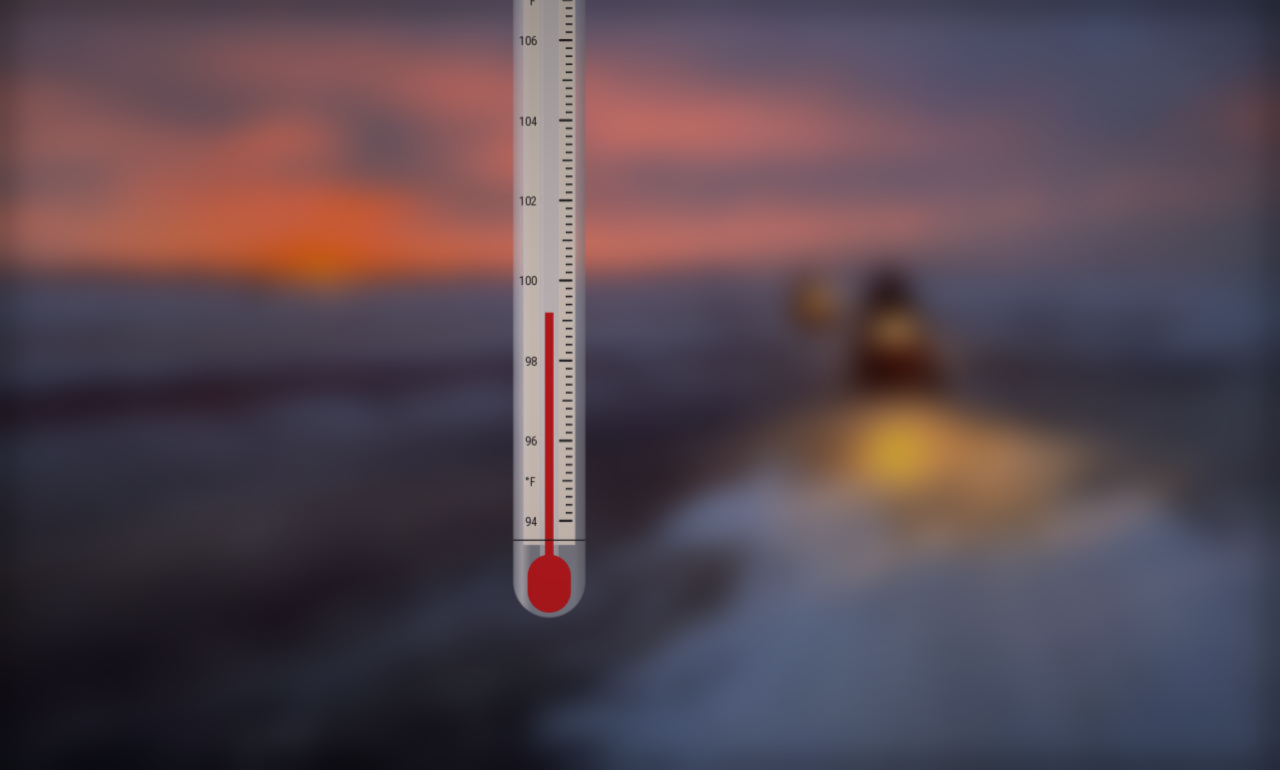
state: 99.2°F
